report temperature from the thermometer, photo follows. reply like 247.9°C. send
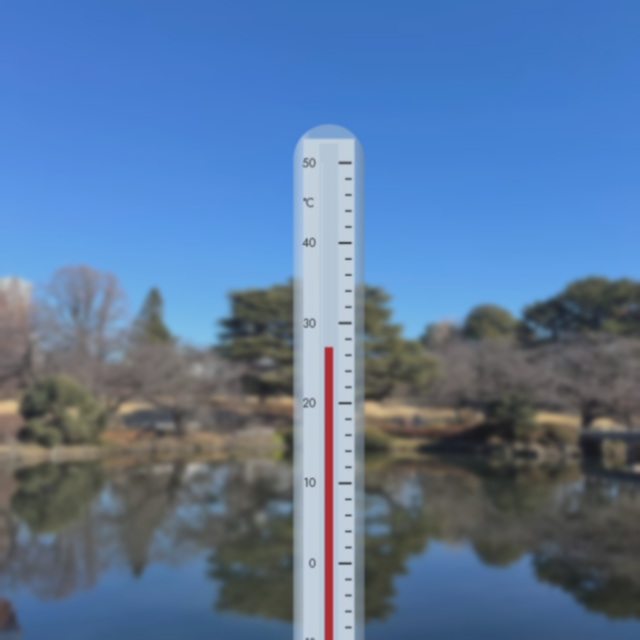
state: 27°C
